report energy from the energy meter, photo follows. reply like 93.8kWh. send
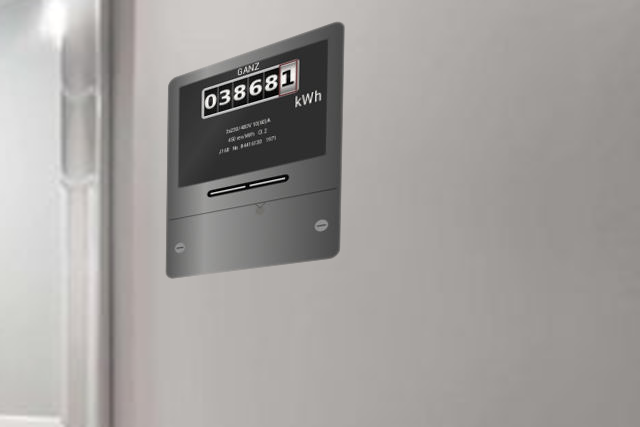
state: 3868.1kWh
